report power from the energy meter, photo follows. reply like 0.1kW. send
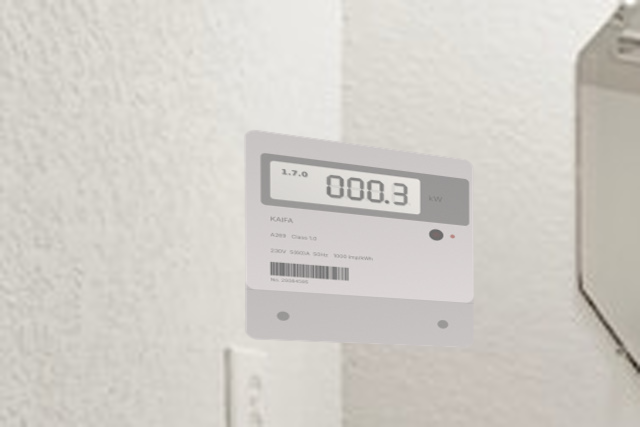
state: 0.3kW
